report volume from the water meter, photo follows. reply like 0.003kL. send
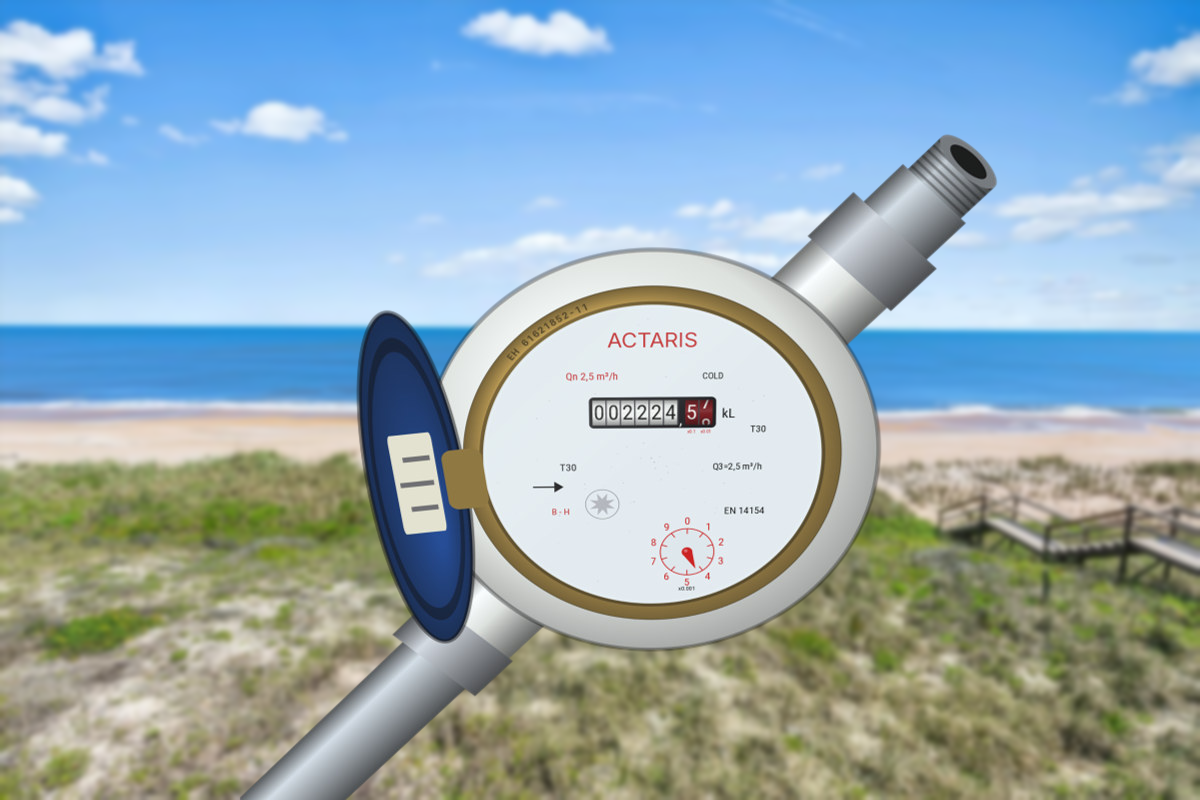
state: 2224.574kL
